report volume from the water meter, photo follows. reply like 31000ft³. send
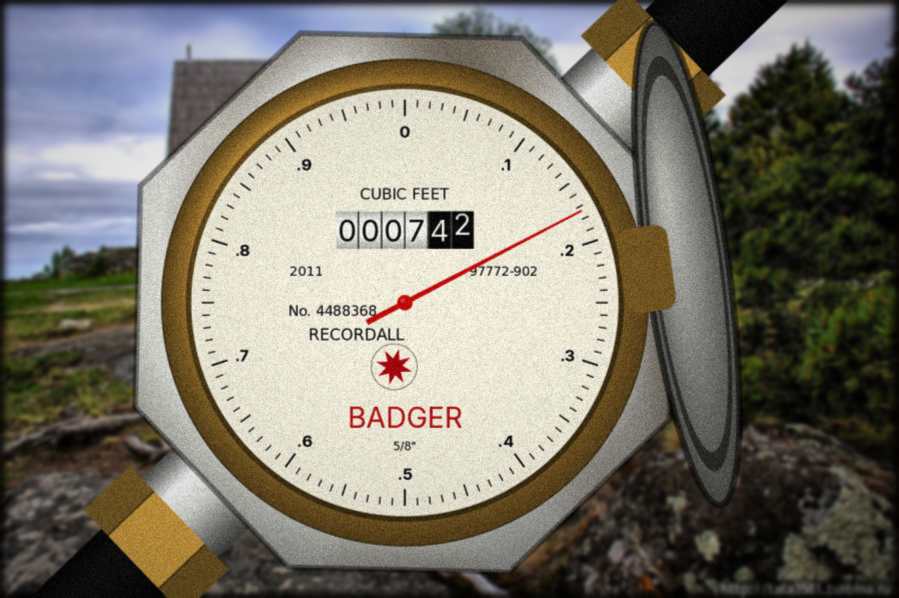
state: 742.17ft³
